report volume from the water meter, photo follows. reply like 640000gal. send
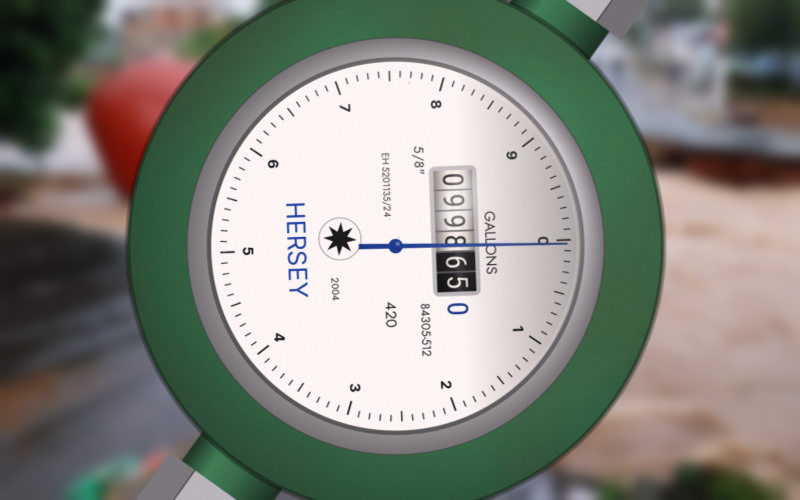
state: 998650.0gal
